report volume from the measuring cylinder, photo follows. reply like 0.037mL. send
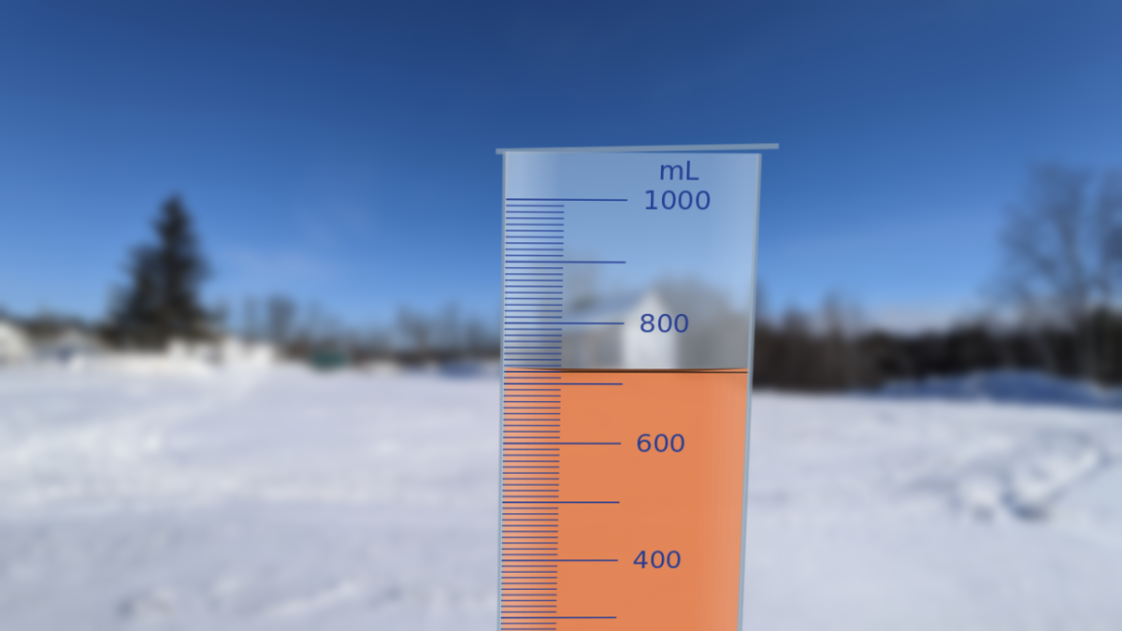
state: 720mL
